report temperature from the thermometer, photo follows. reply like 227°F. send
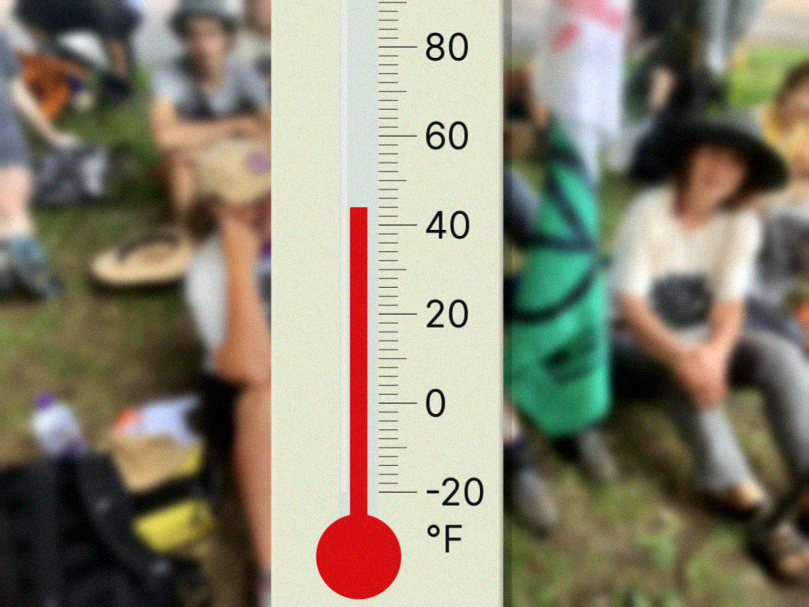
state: 44°F
